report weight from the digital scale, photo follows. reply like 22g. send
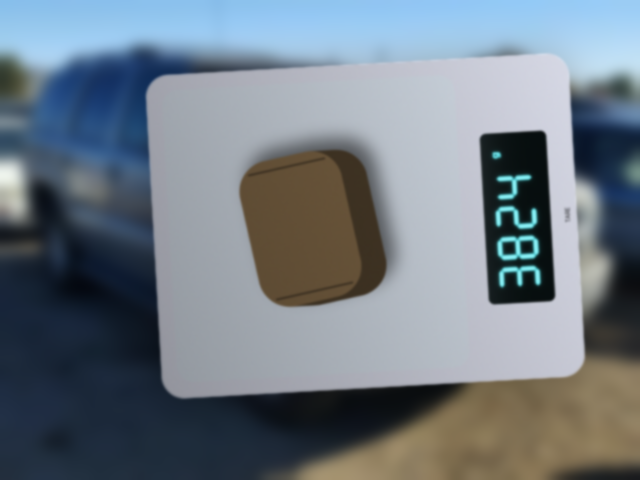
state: 3824g
